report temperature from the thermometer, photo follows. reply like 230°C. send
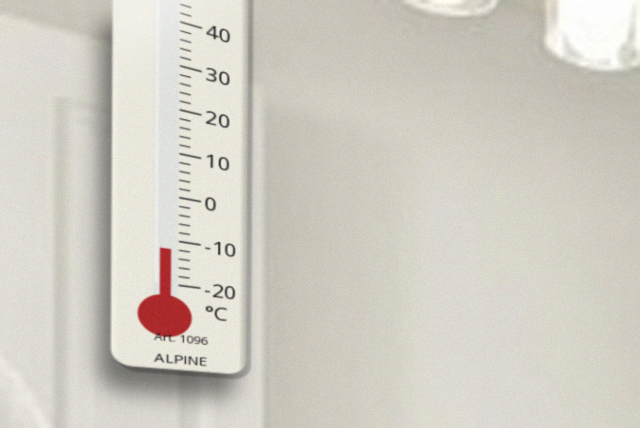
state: -12°C
